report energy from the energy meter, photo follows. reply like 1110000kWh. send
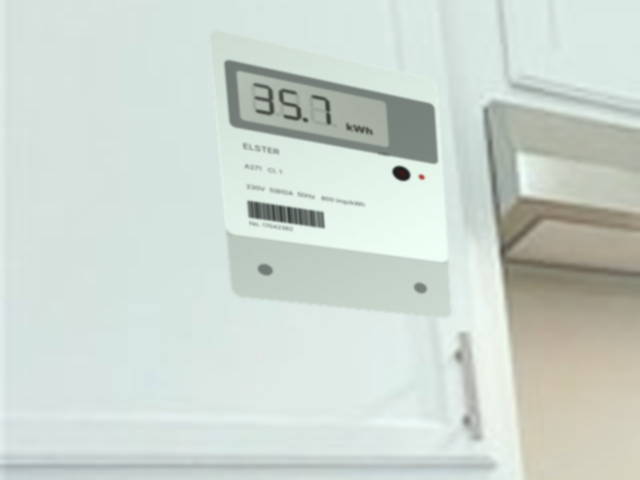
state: 35.7kWh
